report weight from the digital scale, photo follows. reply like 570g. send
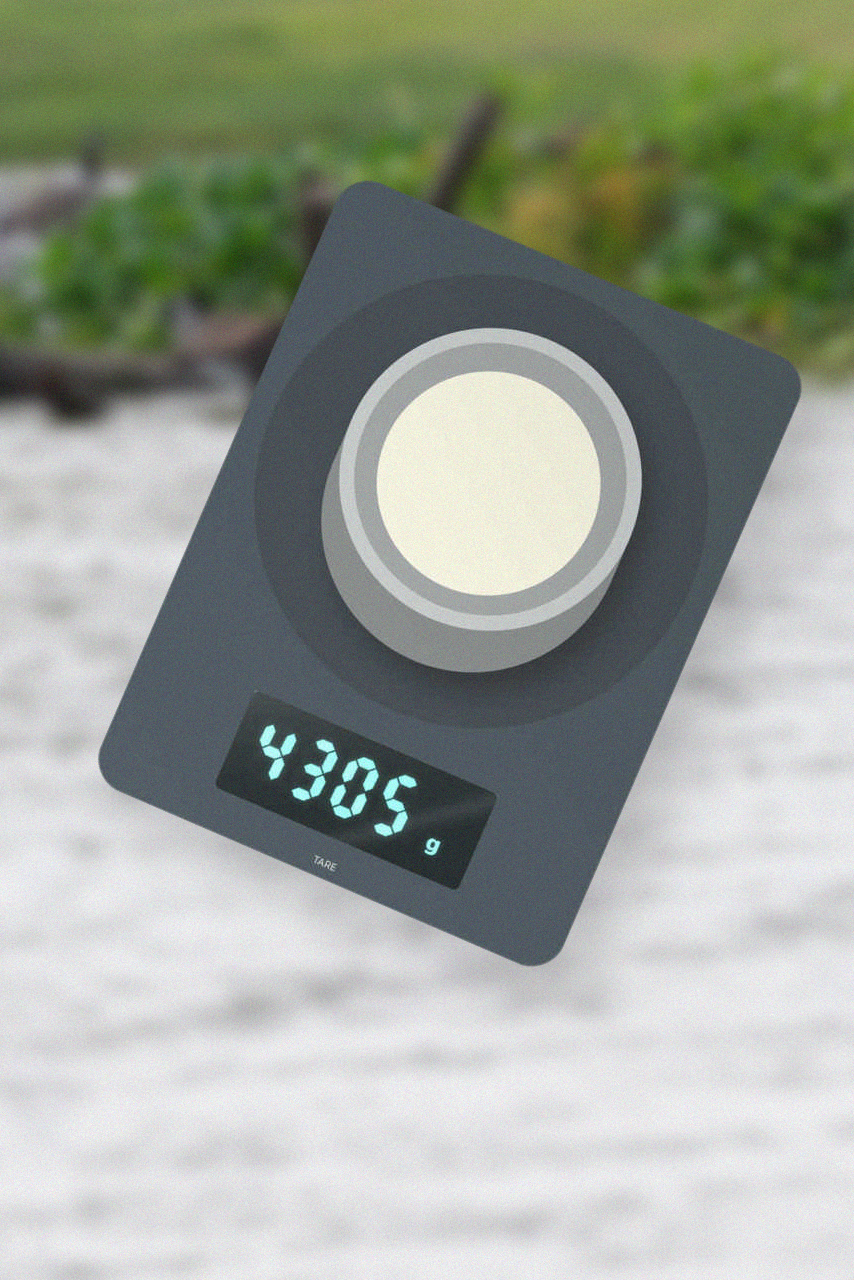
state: 4305g
